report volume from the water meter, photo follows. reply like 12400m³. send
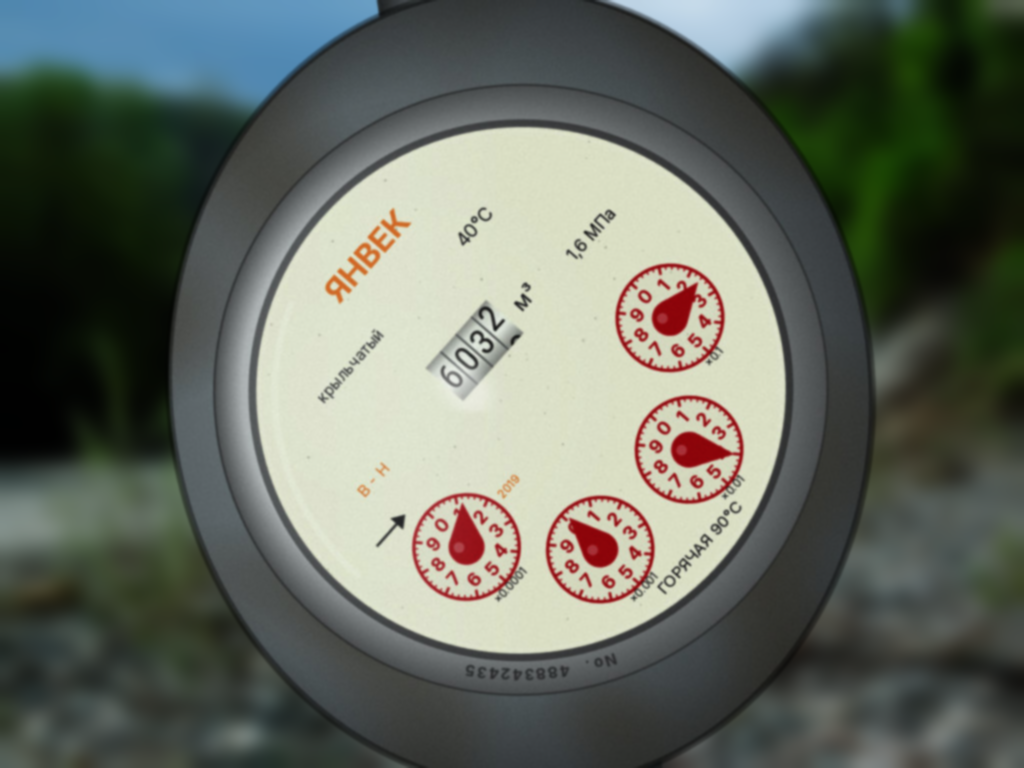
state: 6032.2401m³
